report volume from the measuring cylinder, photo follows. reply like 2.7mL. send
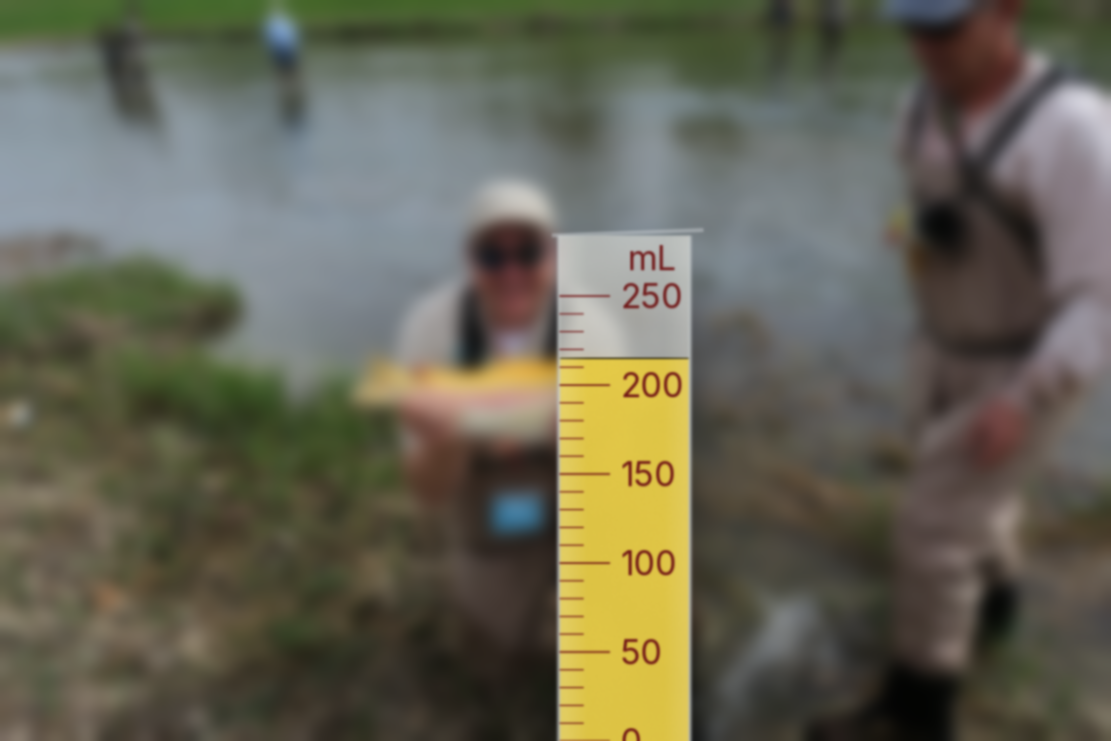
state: 215mL
